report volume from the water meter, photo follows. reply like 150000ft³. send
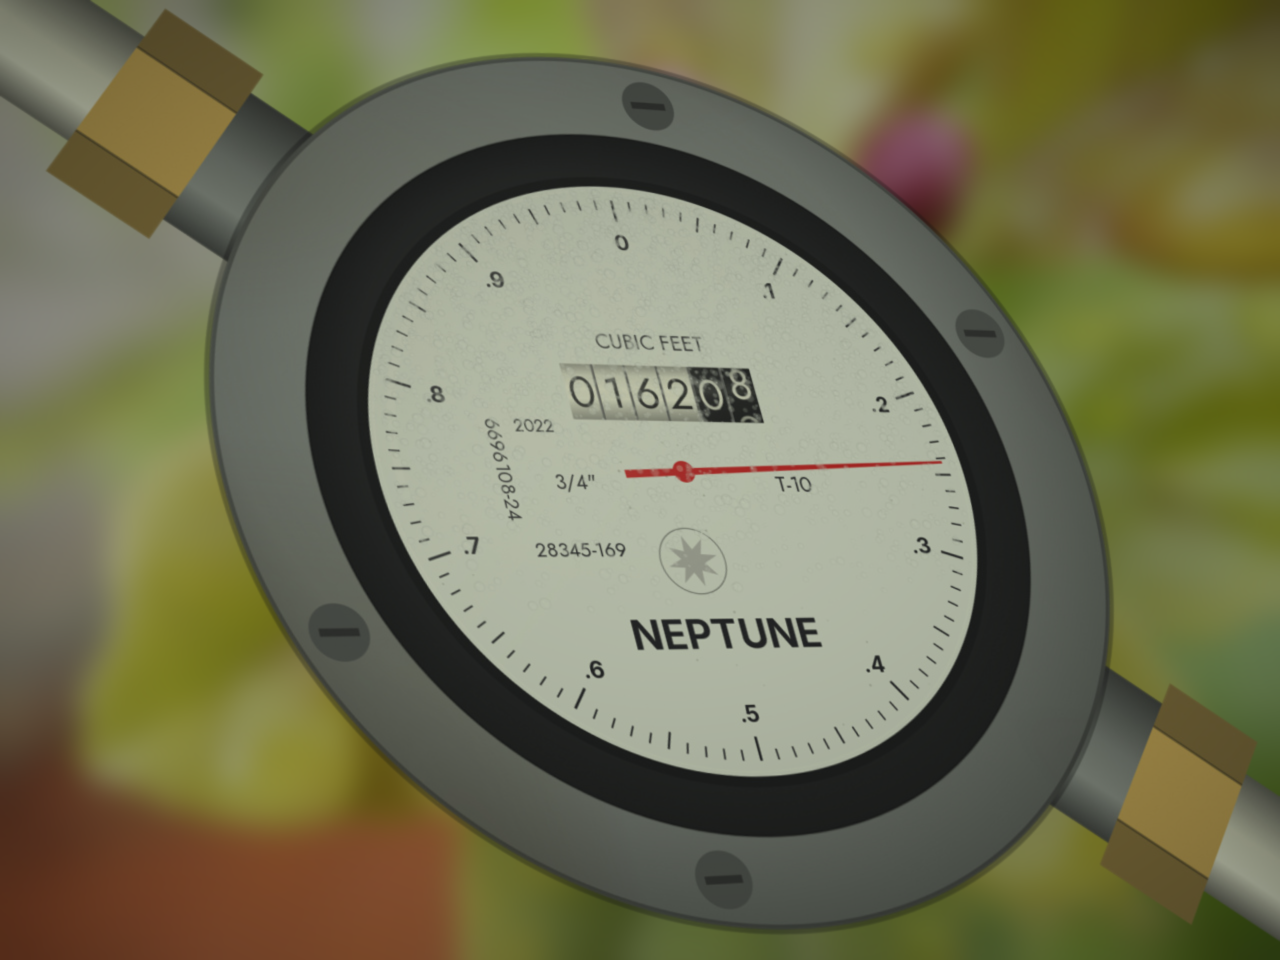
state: 16208.24ft³
